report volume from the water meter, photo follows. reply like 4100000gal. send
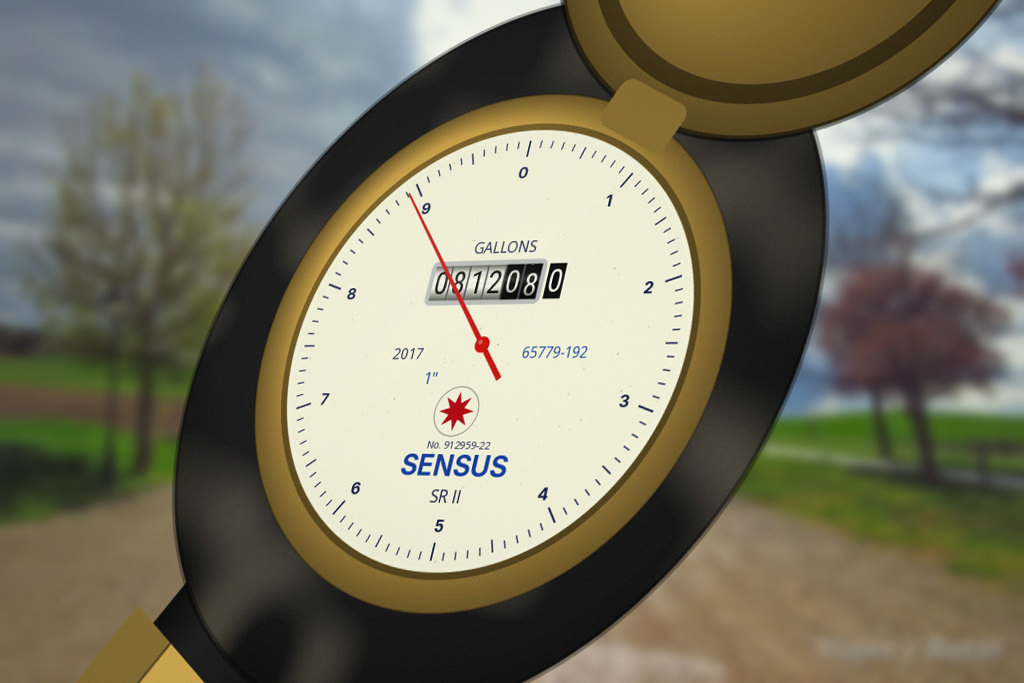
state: 812078.9gal
